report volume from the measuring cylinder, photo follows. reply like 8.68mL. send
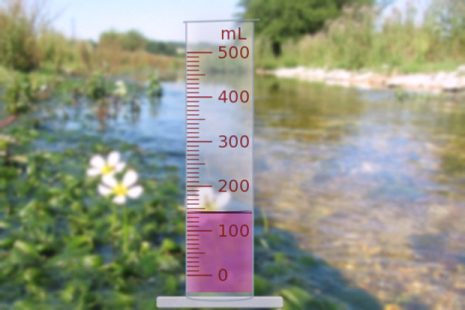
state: 140mL
